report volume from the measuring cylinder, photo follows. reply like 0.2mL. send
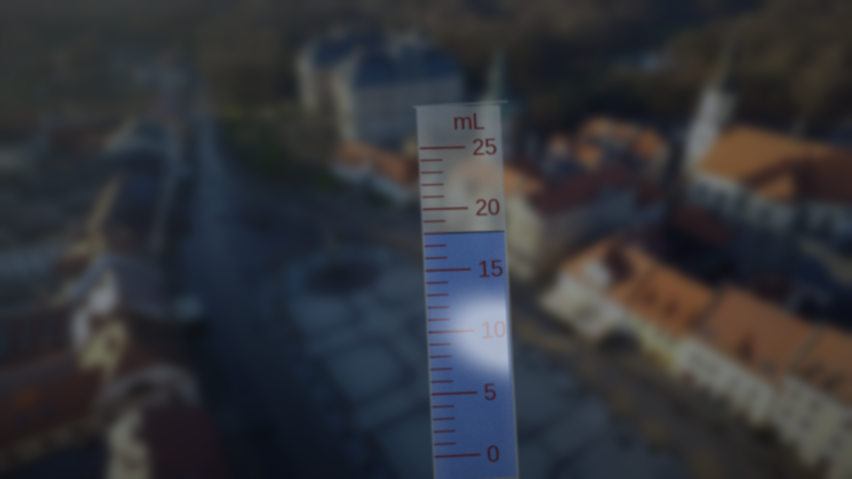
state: 18mL
